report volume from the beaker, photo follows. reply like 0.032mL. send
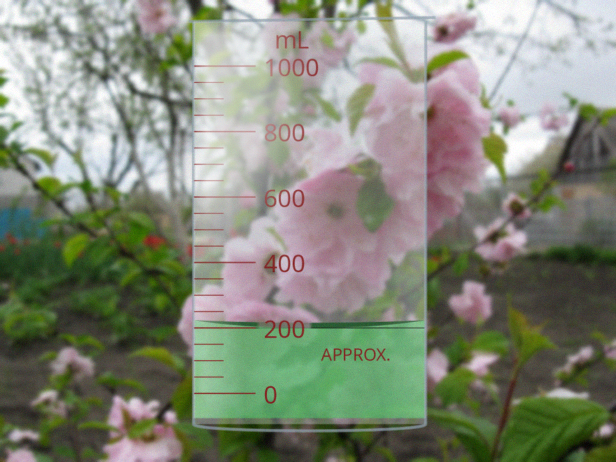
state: 200mL
